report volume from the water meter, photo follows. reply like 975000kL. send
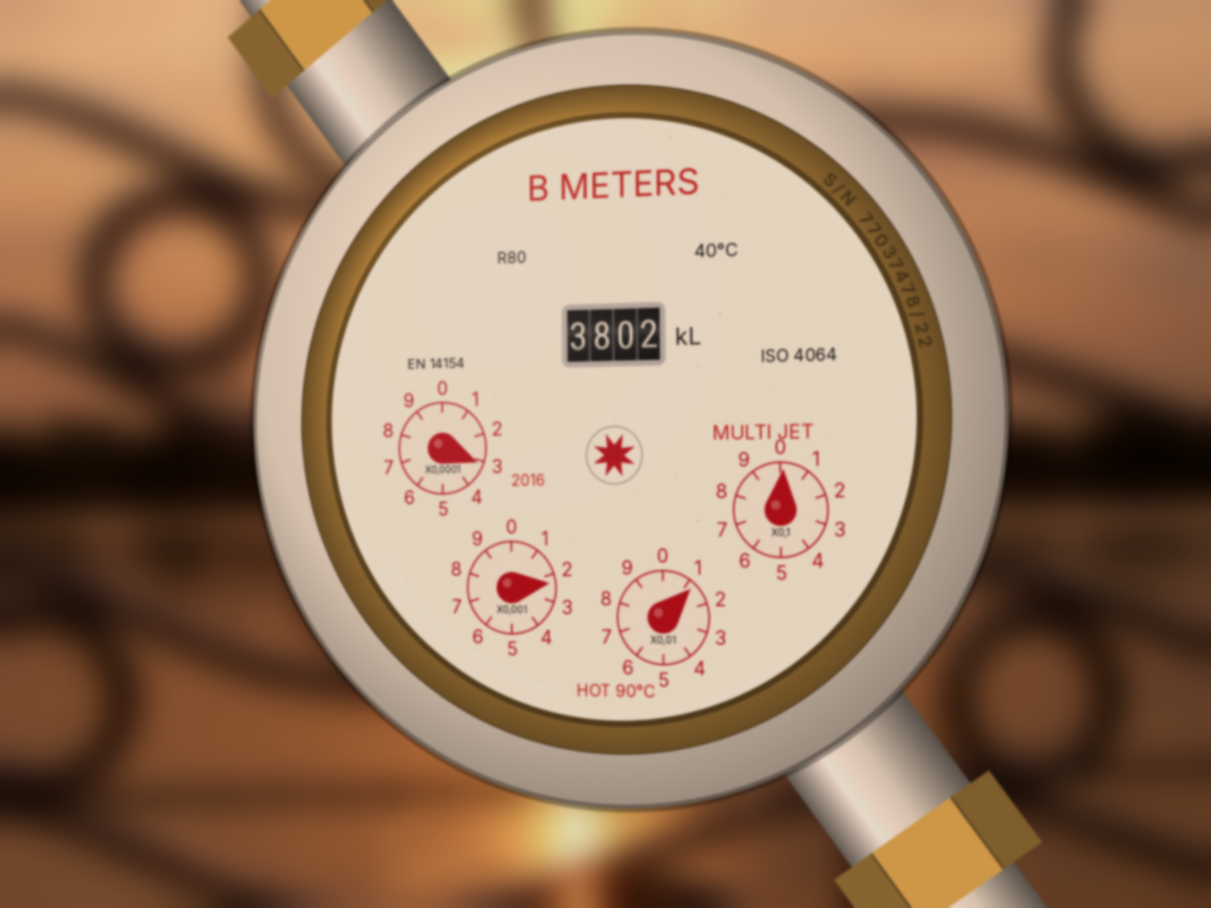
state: 3802.0123kL
